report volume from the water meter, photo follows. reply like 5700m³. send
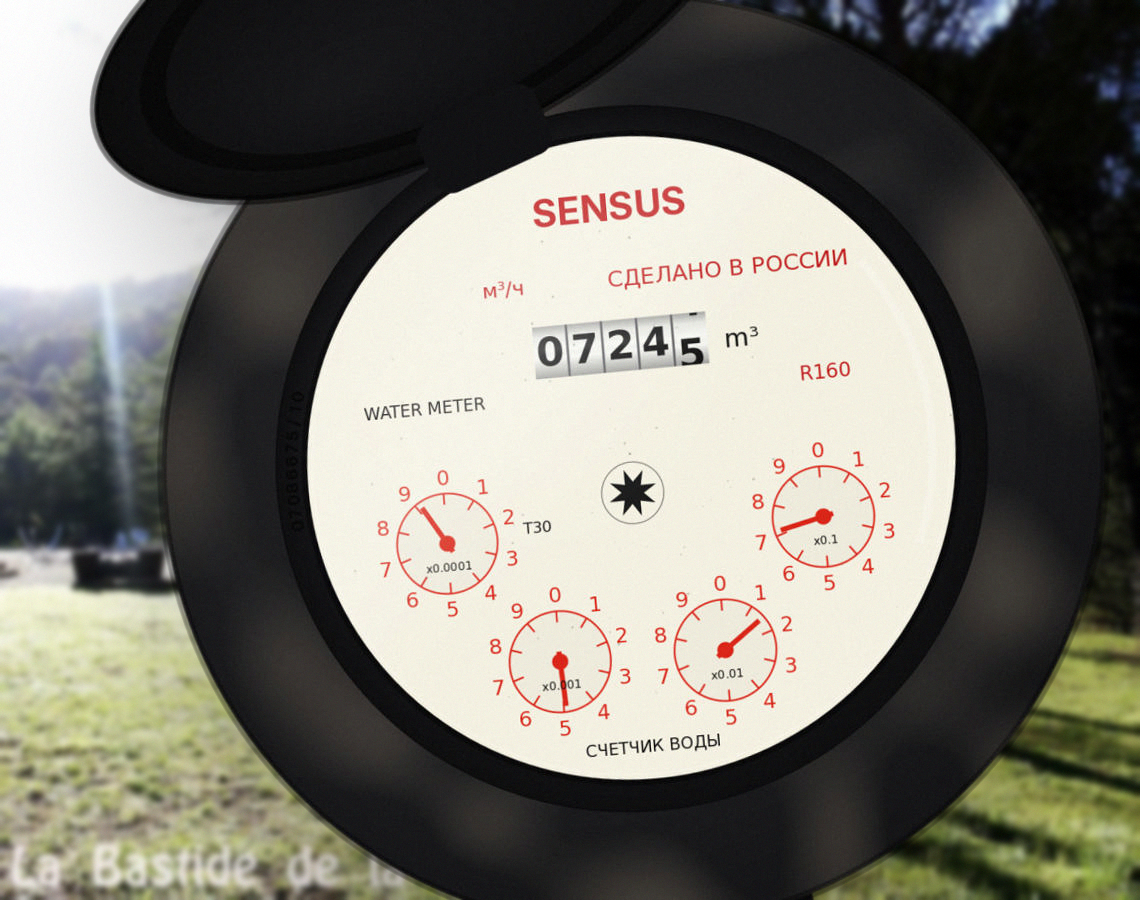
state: 7244.7149m³
